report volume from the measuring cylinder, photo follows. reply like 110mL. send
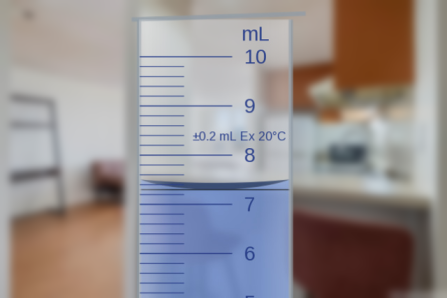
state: 7.3mL
